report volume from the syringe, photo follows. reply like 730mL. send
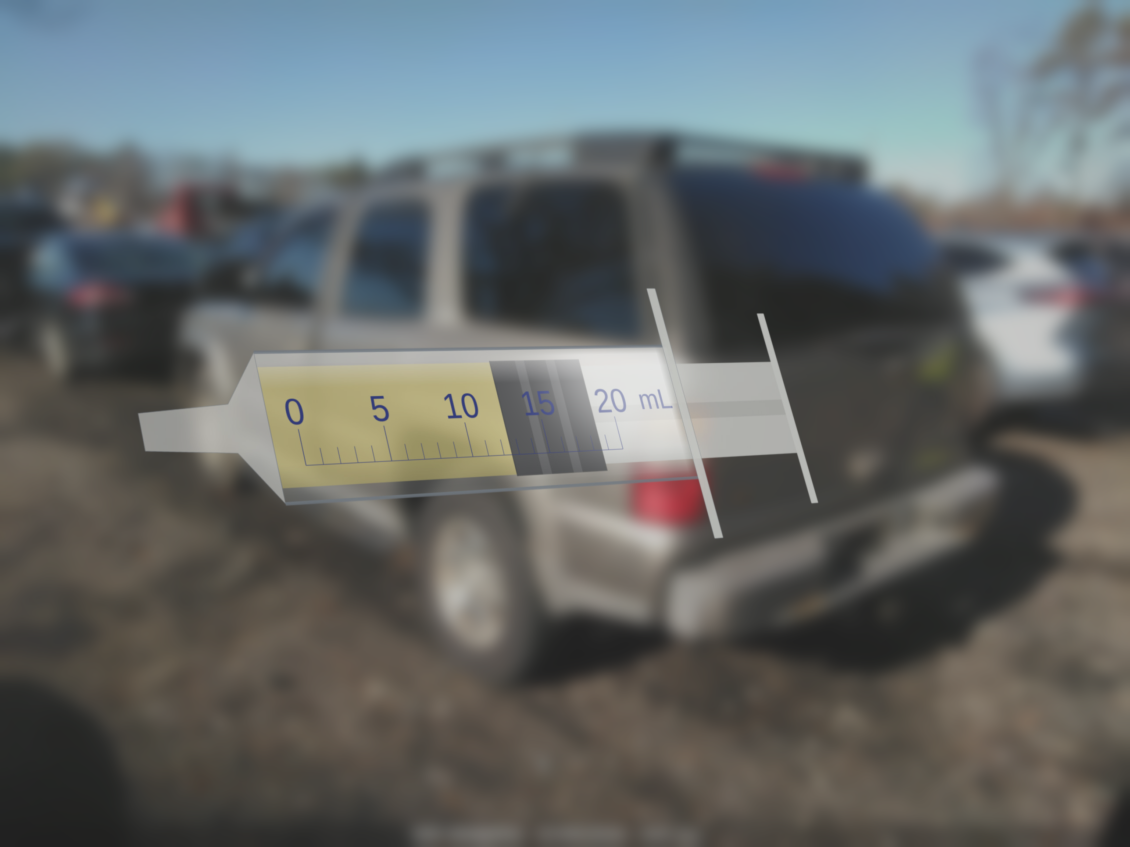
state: 12.5mL
